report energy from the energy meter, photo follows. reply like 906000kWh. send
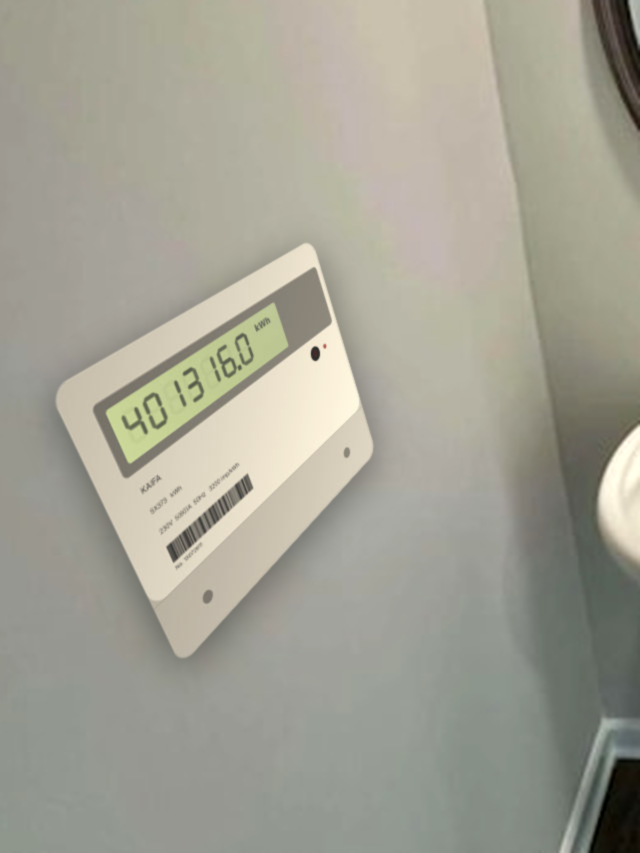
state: 401316.0kWh
